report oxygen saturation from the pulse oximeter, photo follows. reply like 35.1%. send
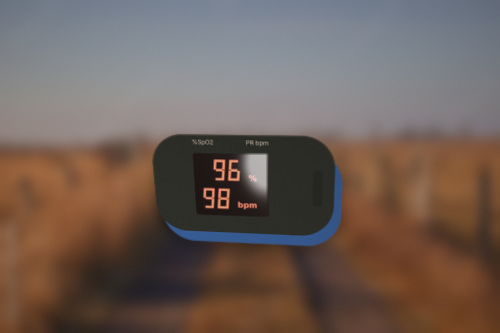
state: 96%
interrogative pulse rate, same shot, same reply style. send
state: 98bpm
